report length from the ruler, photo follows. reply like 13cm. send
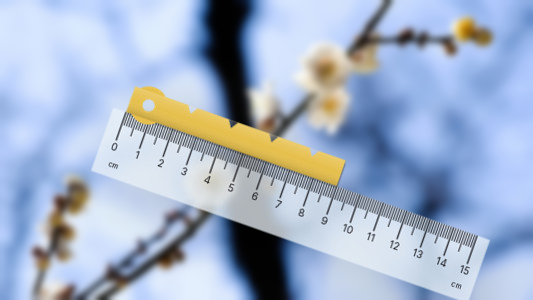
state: 9cm
